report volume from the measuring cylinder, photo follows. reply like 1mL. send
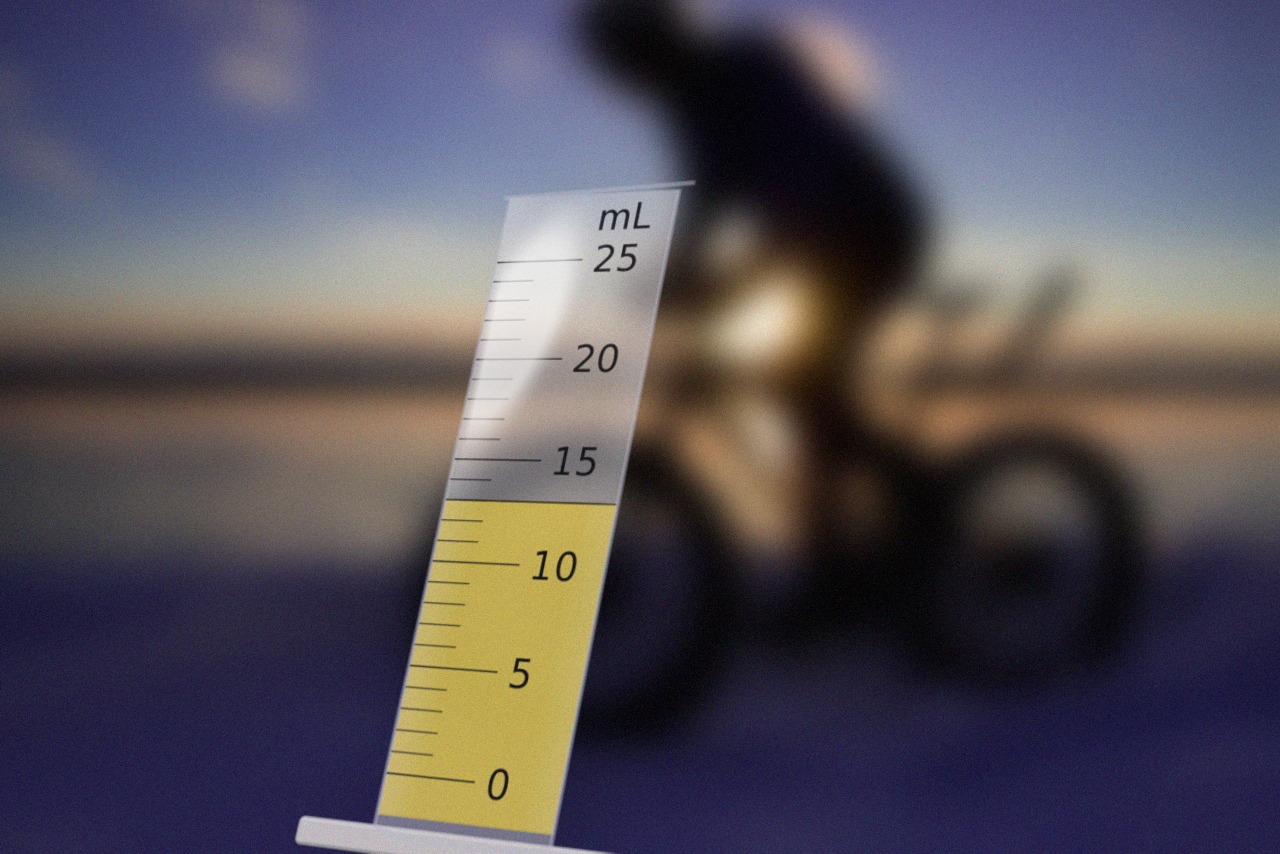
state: 13mL
